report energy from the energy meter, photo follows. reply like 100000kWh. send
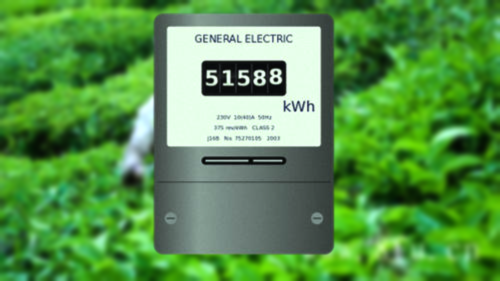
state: 51588kWh
